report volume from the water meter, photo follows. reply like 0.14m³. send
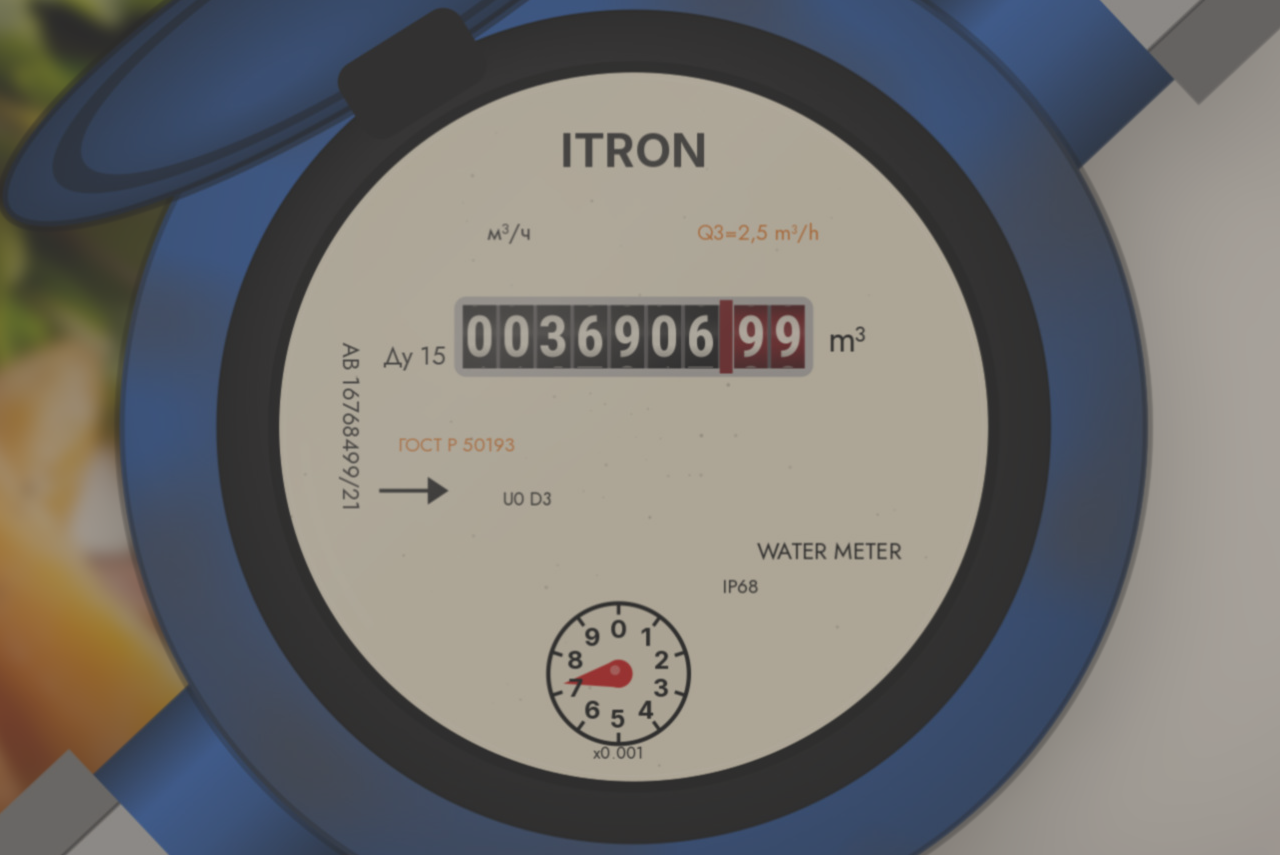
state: 36906.997m³
